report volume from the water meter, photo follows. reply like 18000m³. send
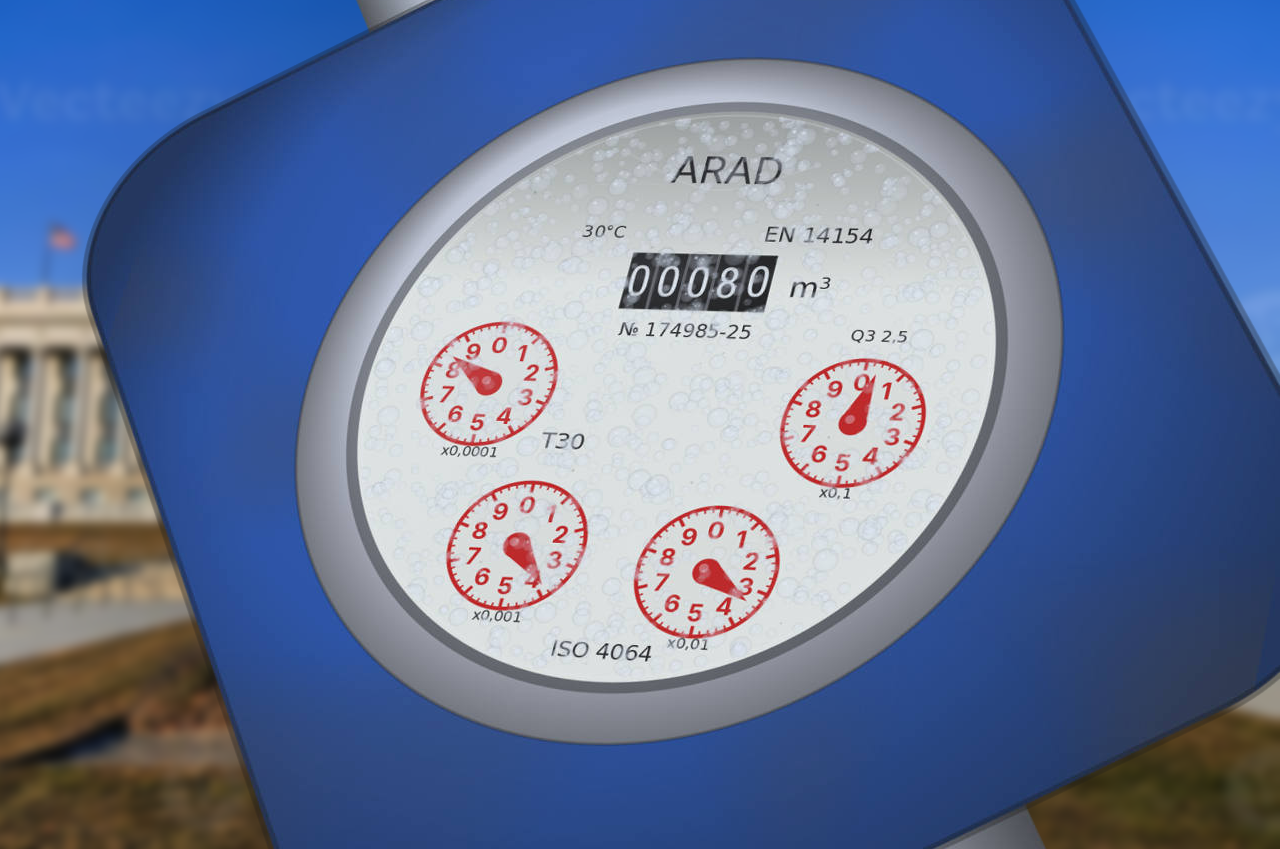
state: 80.0338m³
